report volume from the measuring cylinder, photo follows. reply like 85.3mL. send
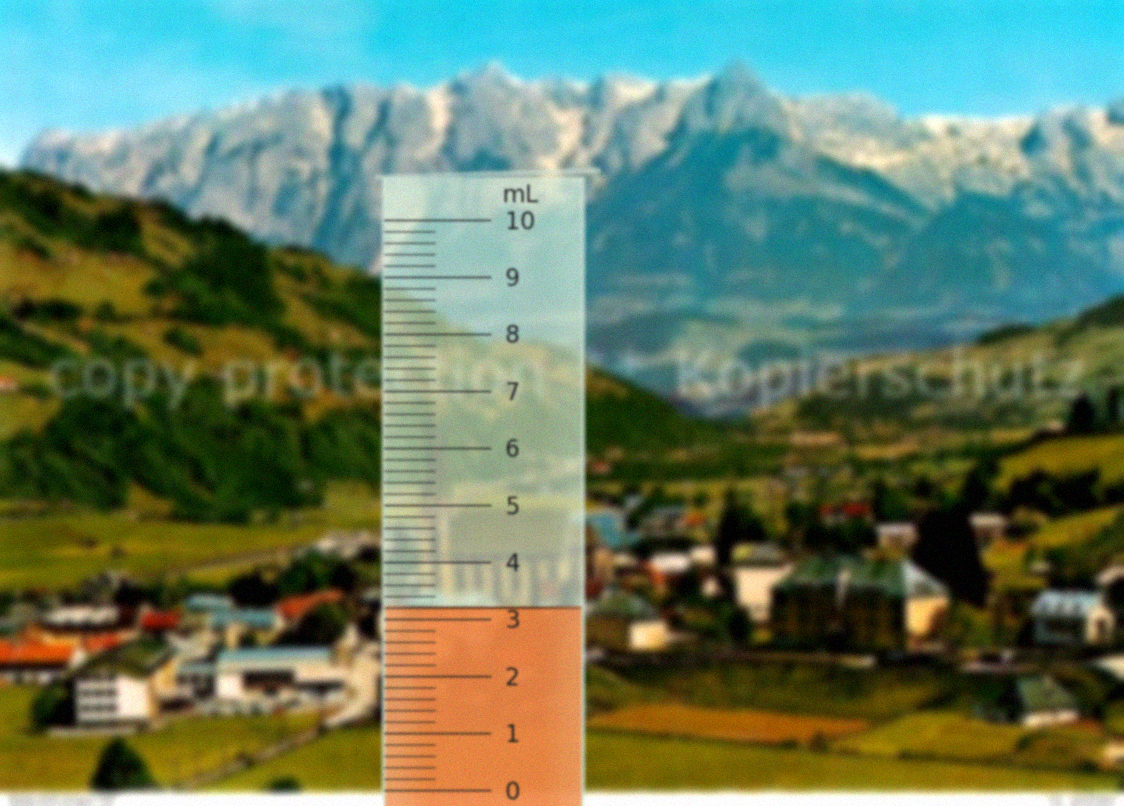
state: 3.2mL
